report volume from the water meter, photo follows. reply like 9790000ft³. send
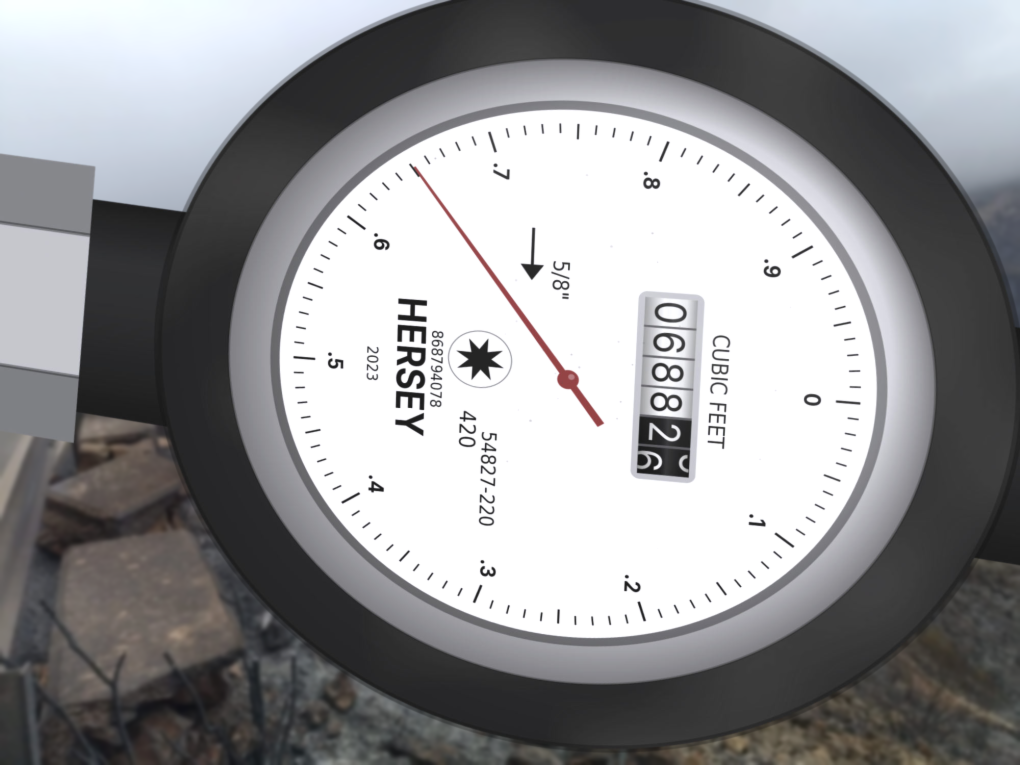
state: 68825.65ft³
